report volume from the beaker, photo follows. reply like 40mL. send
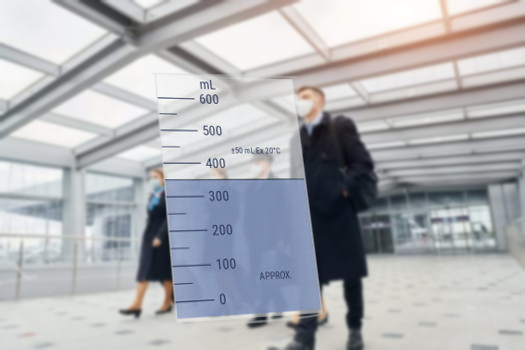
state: 350mL
